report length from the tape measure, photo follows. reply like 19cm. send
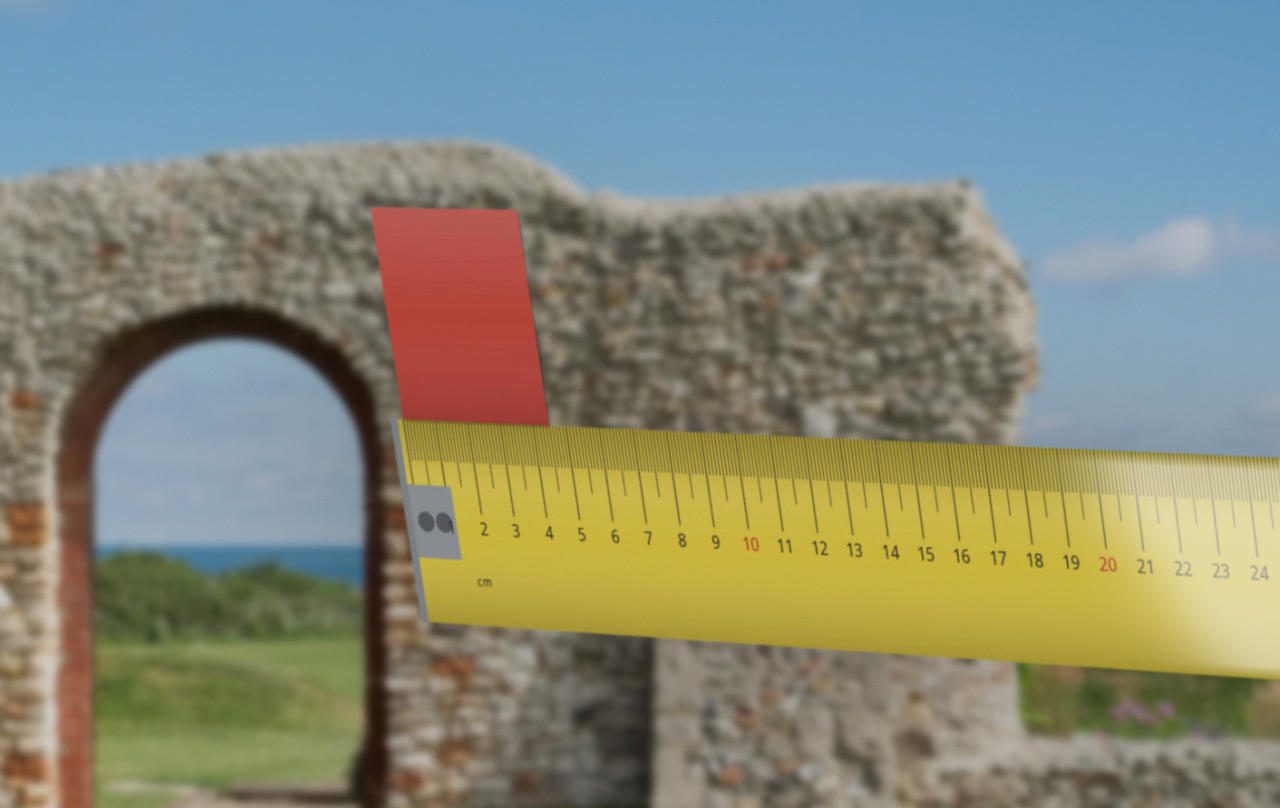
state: 4.5cm
